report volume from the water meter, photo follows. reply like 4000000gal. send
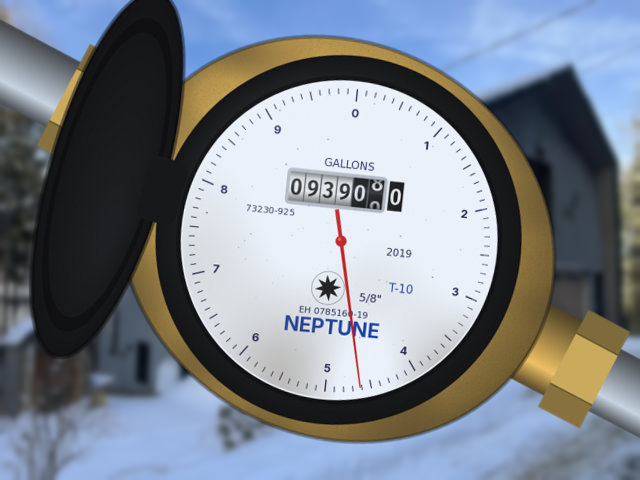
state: 939084.6gal
